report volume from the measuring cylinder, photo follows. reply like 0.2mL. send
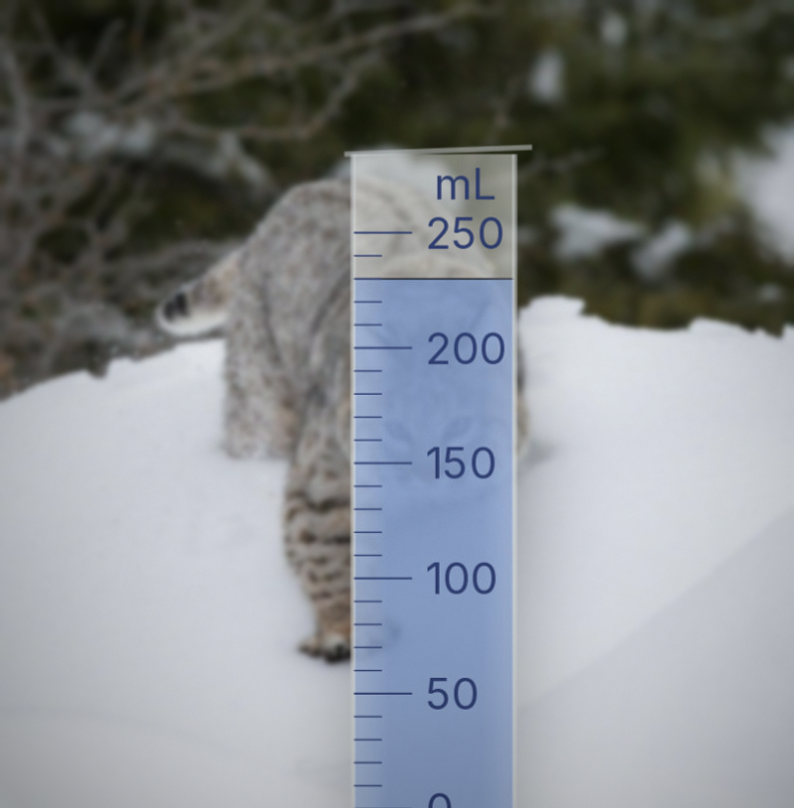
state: 230mL
